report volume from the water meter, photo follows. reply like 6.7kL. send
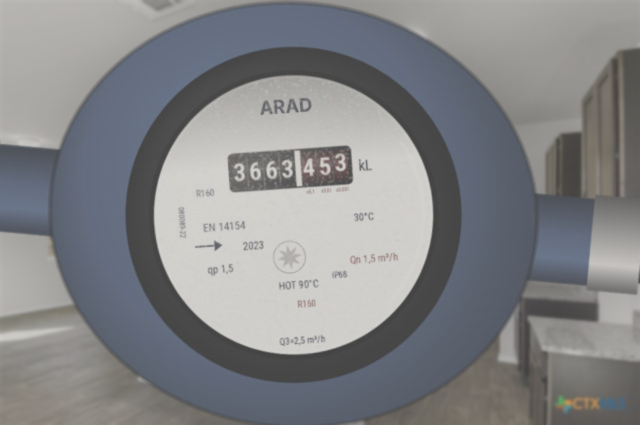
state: 3663.453kL
